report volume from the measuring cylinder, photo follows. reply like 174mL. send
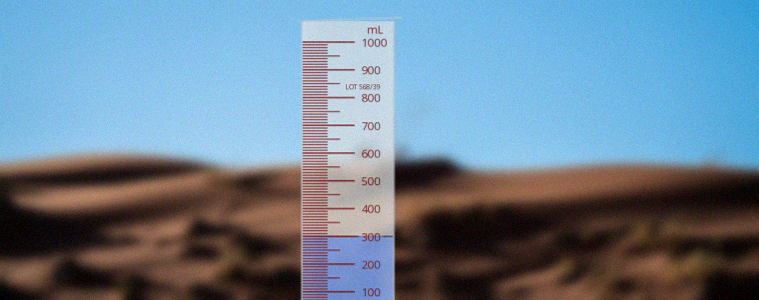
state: 300mL
